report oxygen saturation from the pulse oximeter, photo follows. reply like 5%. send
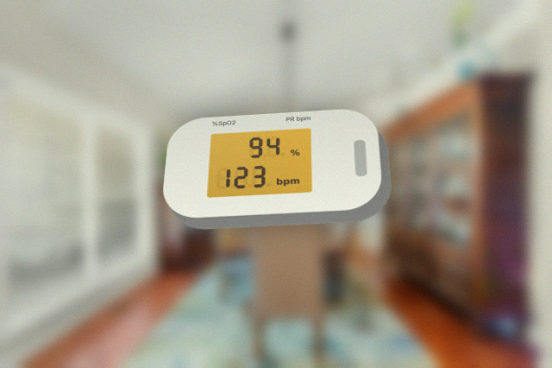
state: 94%
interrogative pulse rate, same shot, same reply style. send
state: 123bpm
